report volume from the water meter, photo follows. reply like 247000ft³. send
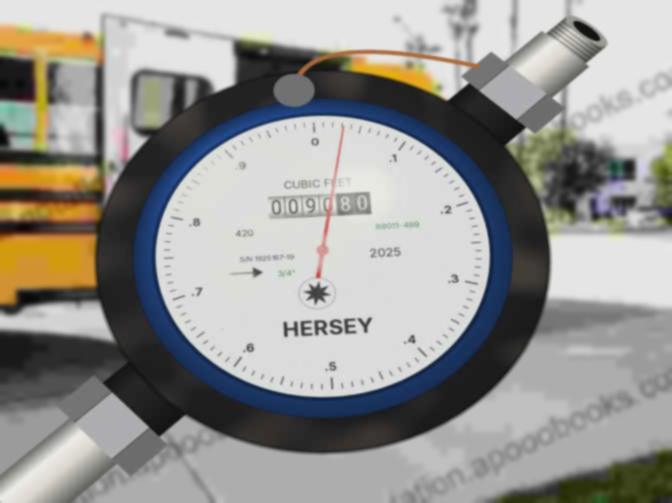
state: 9080.03ft³
